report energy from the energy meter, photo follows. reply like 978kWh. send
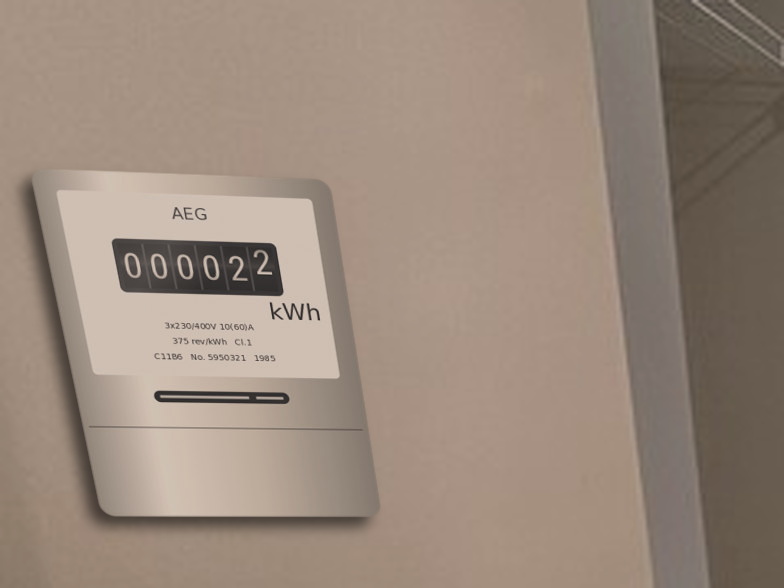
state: 22kWh
